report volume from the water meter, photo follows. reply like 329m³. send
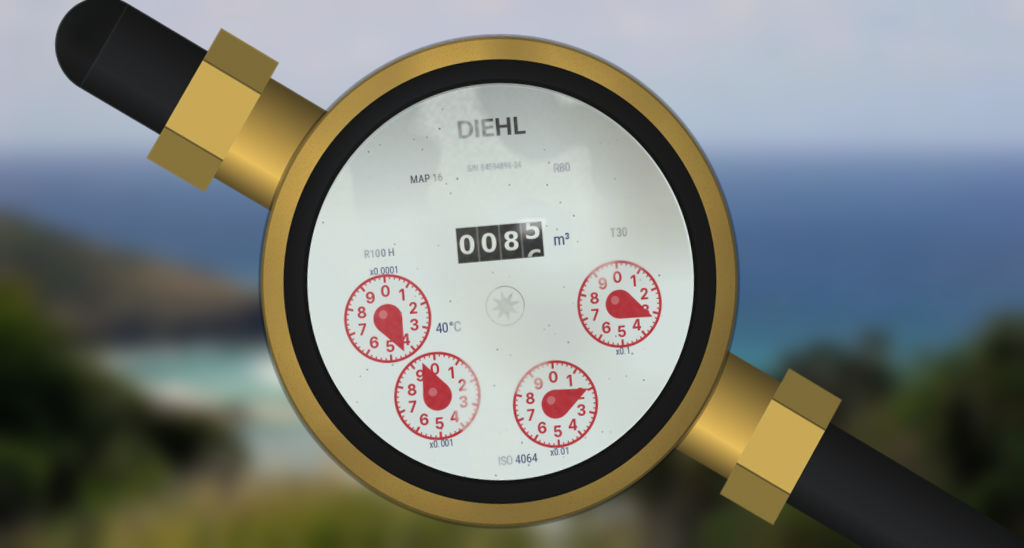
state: 85.3194m³
